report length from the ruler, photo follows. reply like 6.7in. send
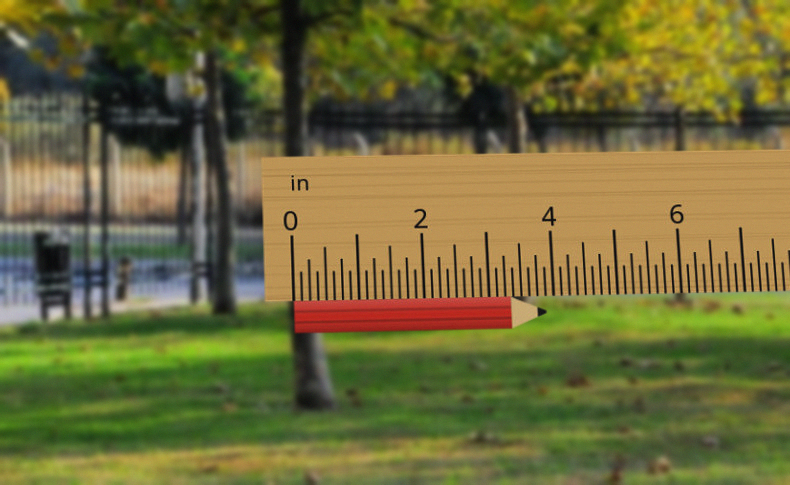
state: 3.875in
